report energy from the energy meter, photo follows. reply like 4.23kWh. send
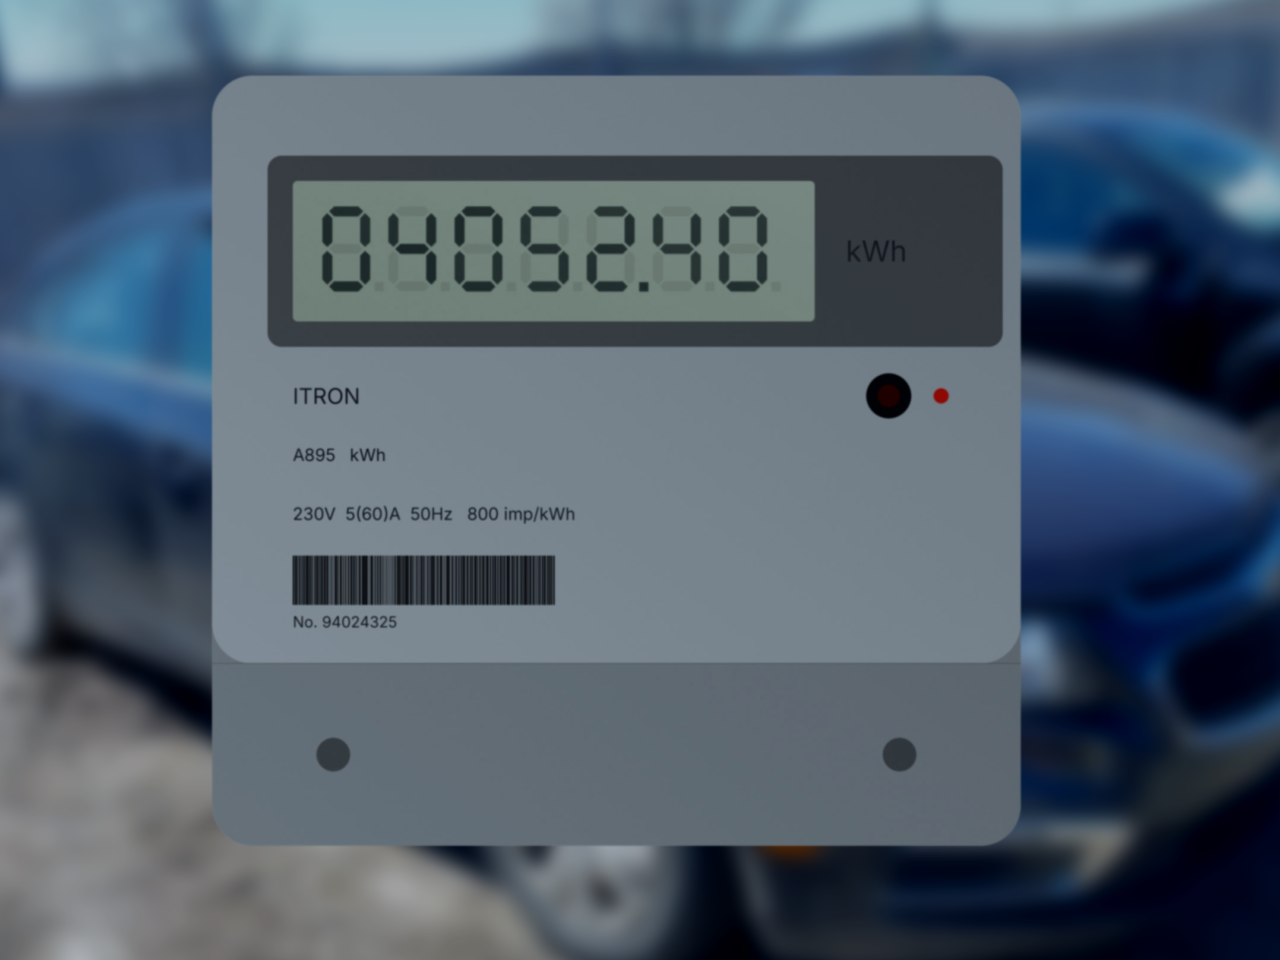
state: 4052.40kWh
